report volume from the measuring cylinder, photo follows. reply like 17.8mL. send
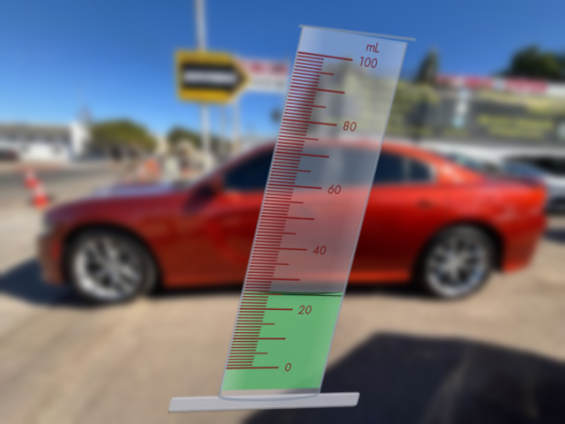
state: 25mL
